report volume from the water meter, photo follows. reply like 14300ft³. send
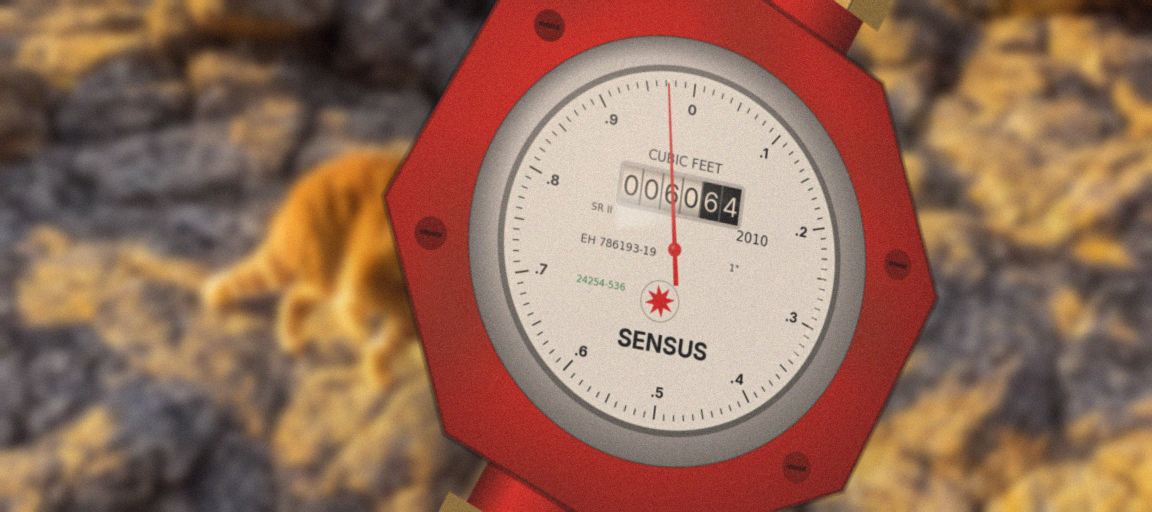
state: 6063.97ft³
